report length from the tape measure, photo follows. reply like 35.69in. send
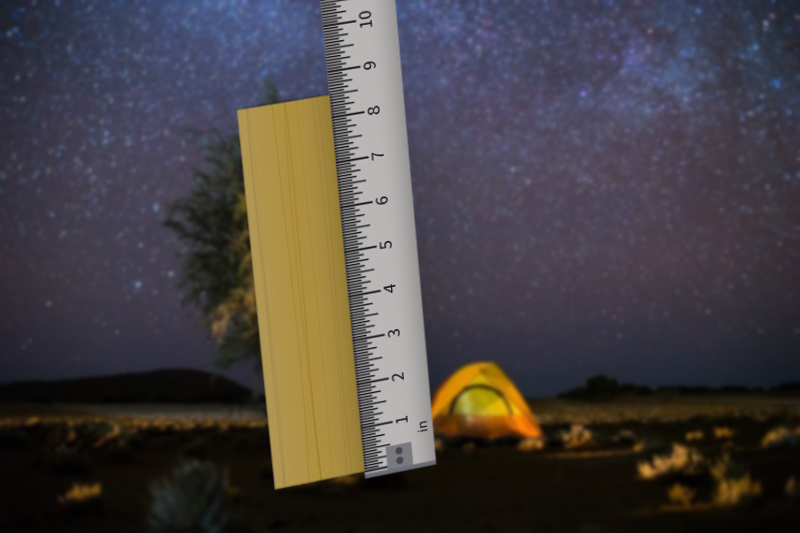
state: 8.5in
